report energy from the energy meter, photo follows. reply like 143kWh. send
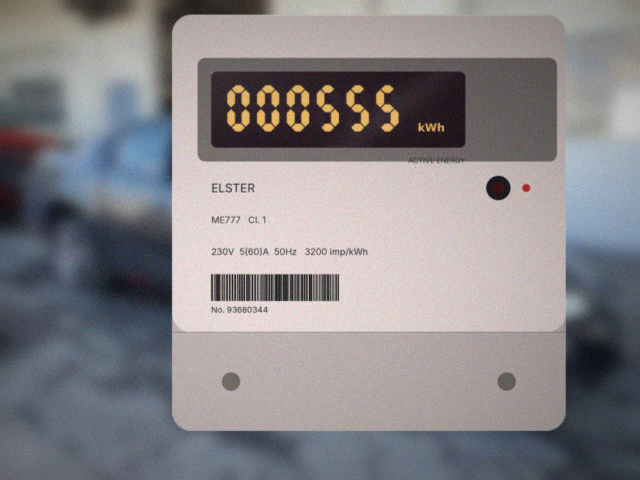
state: 555kWh
